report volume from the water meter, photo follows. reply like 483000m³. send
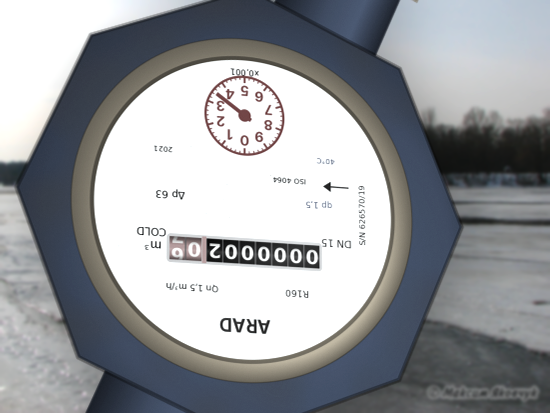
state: 2.063m³
